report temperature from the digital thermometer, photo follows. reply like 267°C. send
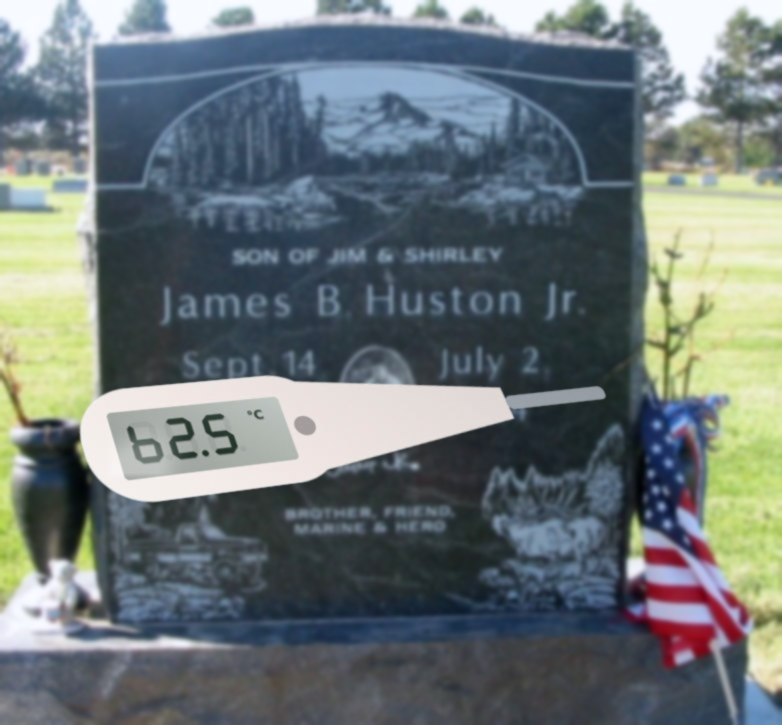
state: 62.5°C
